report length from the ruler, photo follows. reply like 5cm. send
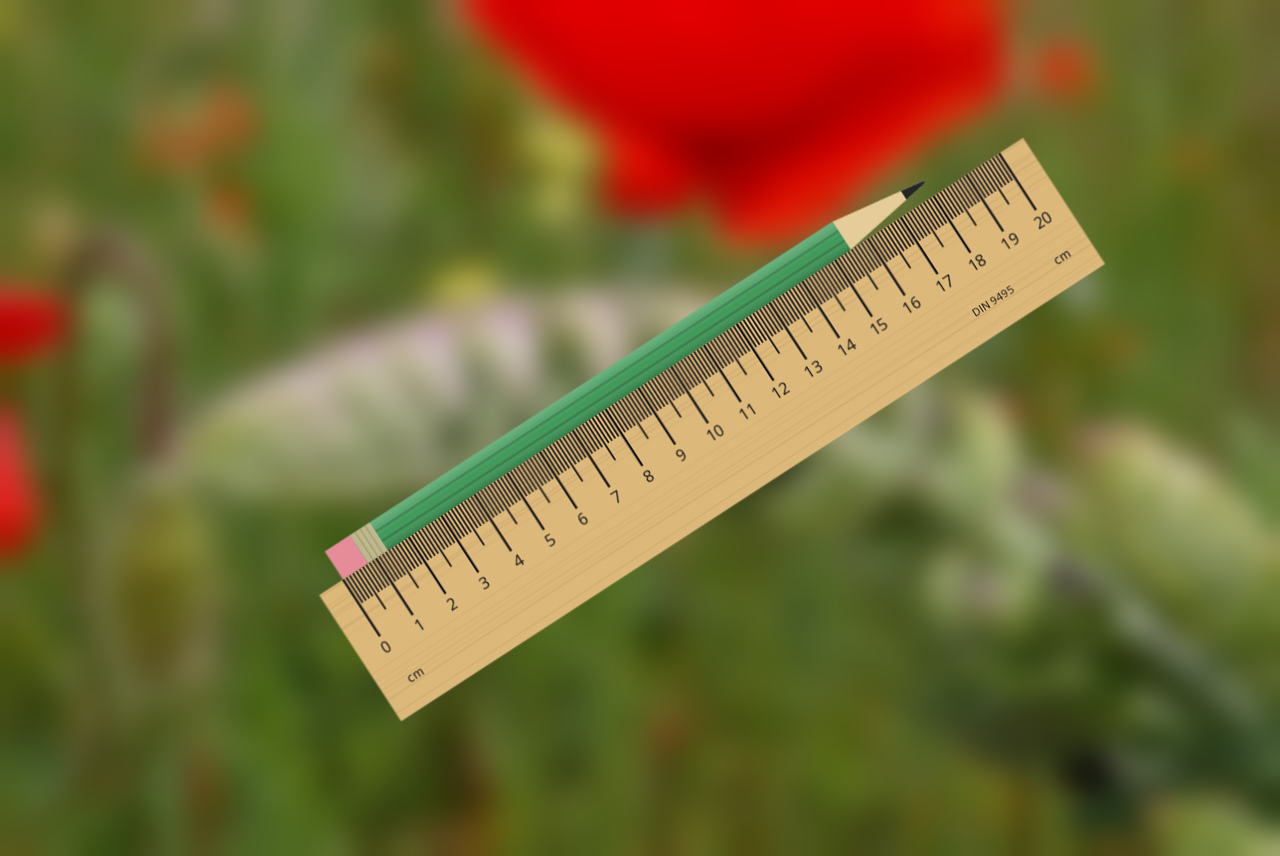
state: 18cm
